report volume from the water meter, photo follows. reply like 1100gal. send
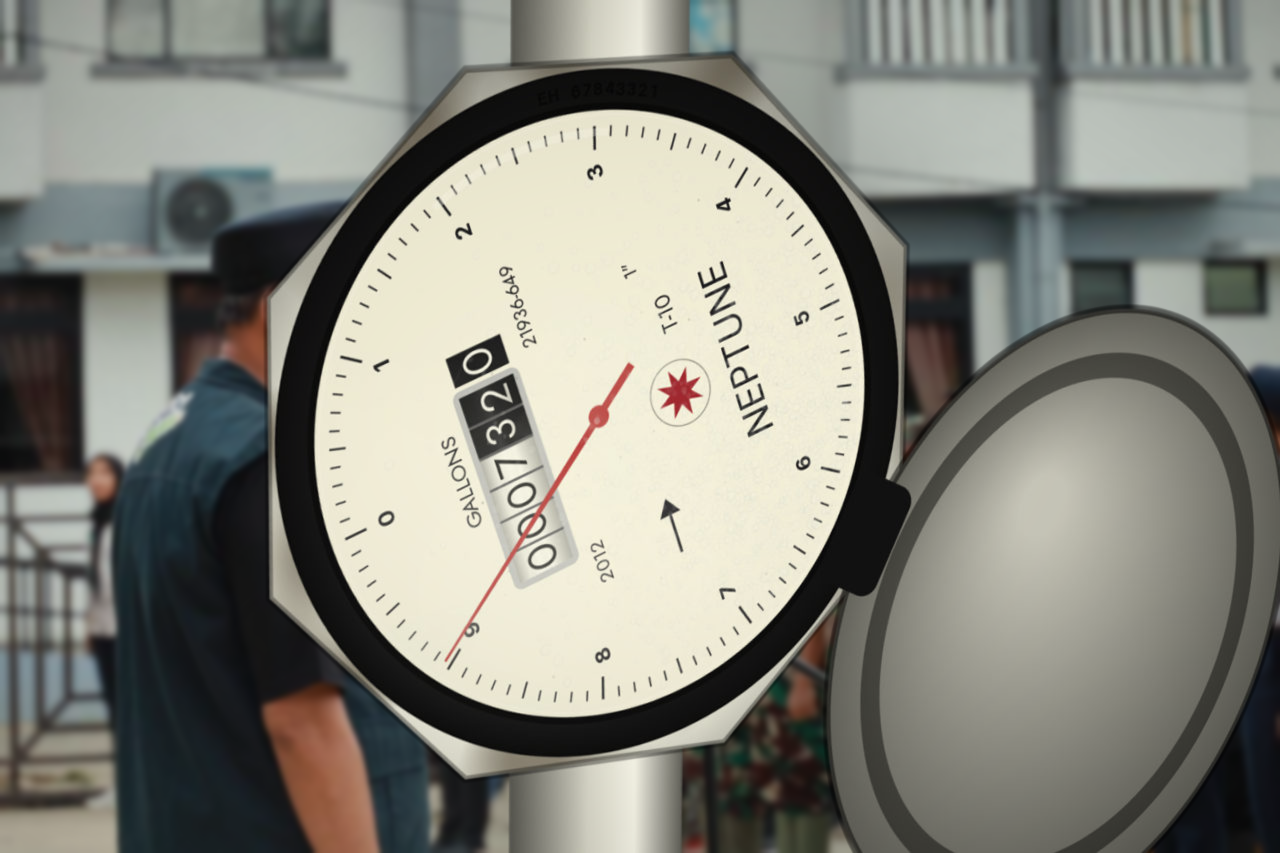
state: 7319.0gal
